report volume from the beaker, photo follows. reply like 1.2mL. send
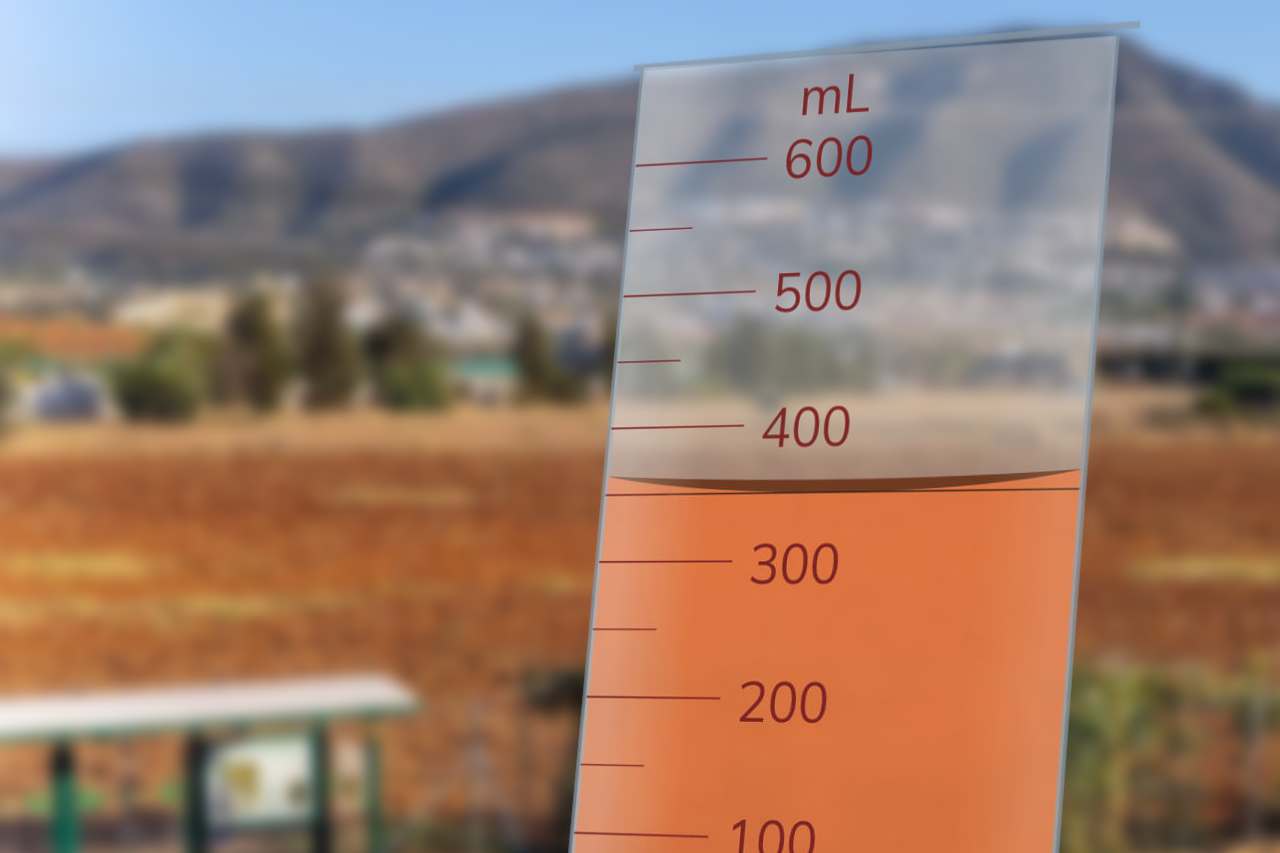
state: 350mL
